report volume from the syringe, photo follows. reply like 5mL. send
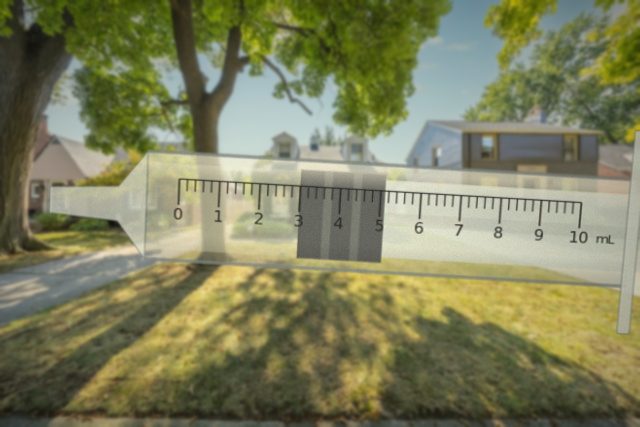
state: 3mL
